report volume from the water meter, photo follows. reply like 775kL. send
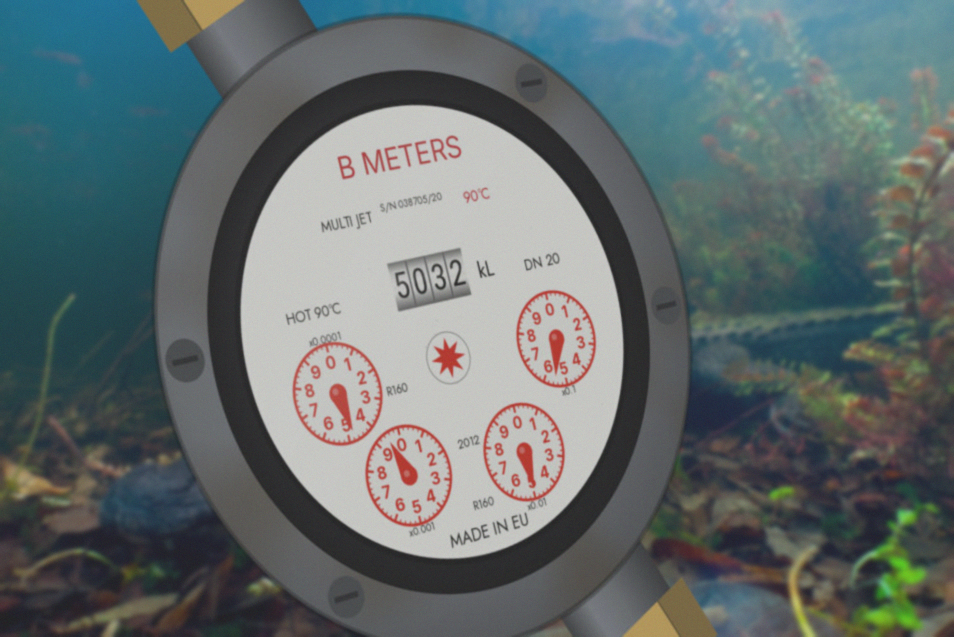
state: 5032.5494kL
